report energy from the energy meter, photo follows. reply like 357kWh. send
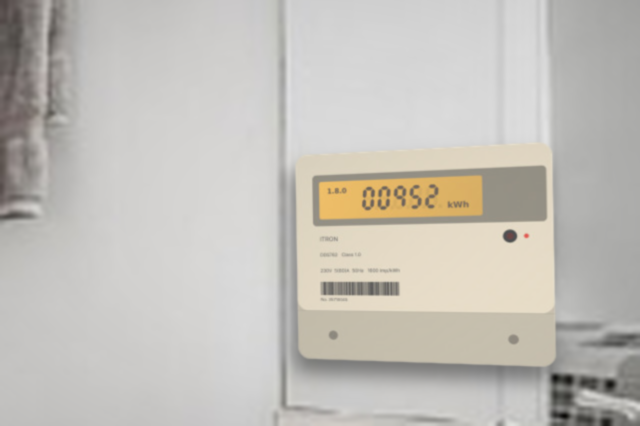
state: 952kWh
